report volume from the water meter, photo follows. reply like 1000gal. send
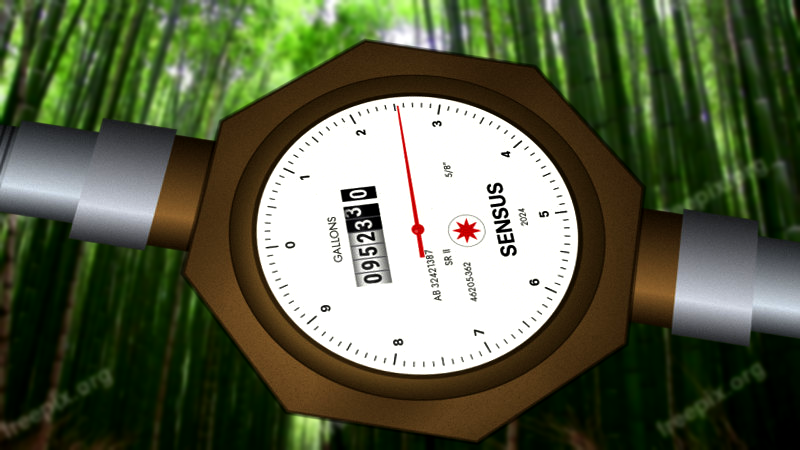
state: 952332.5gal
